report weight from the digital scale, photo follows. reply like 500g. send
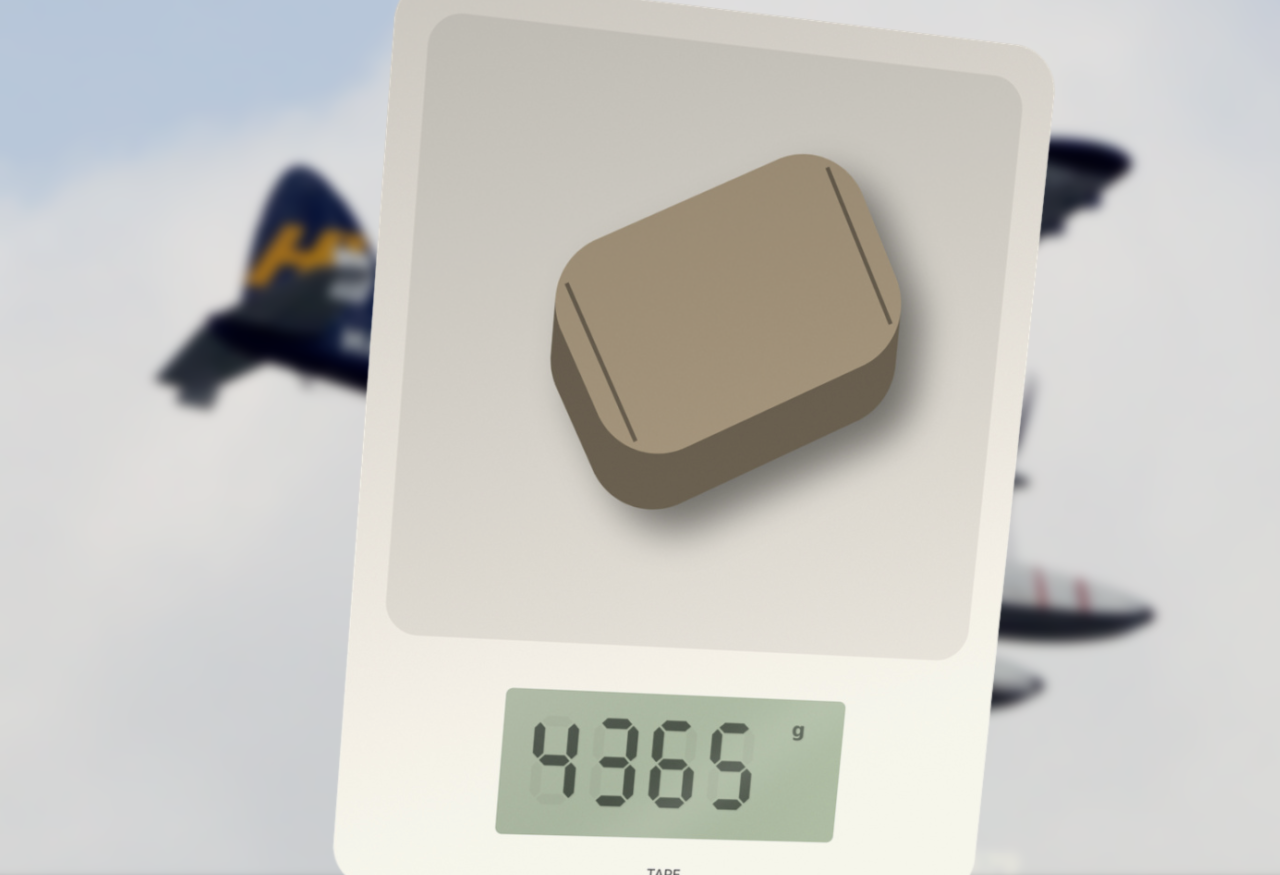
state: 4365g
